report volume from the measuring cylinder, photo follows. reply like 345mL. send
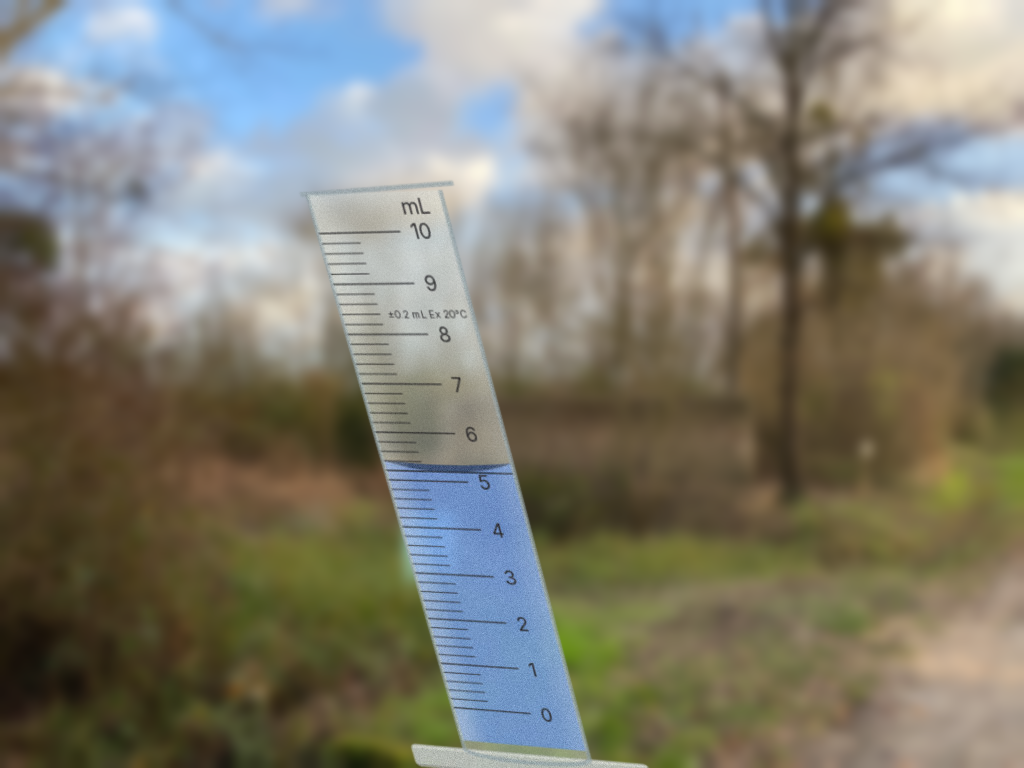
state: 5.2mL
